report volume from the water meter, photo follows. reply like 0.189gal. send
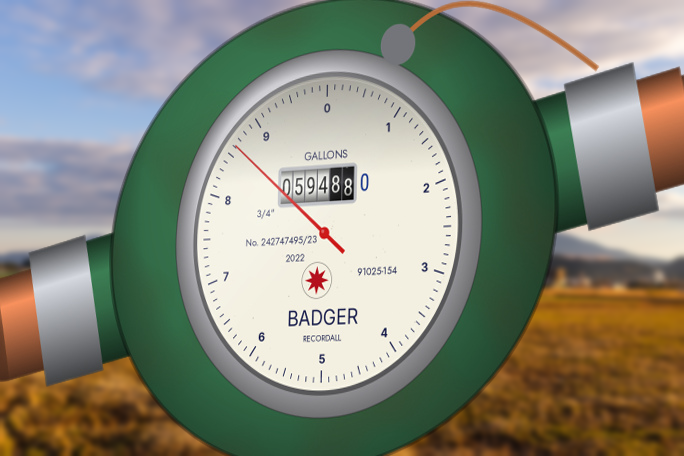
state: 594878.6gal
